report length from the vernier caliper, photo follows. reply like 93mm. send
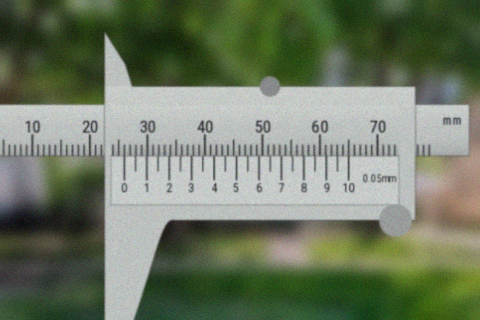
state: 26.0mm
